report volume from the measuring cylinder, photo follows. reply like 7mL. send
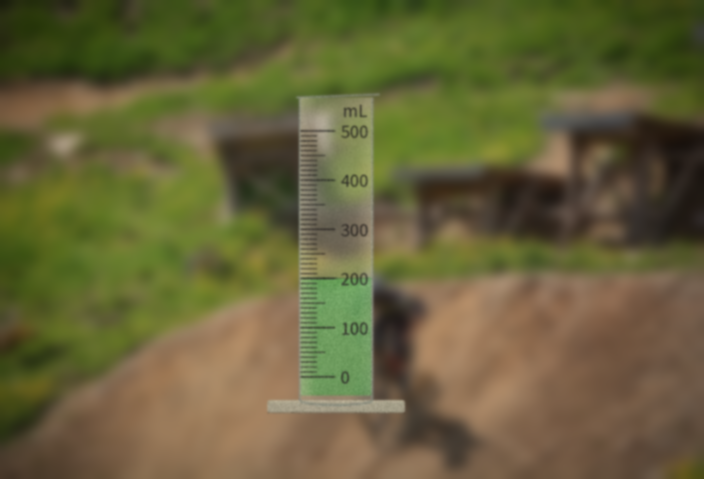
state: 200mL
